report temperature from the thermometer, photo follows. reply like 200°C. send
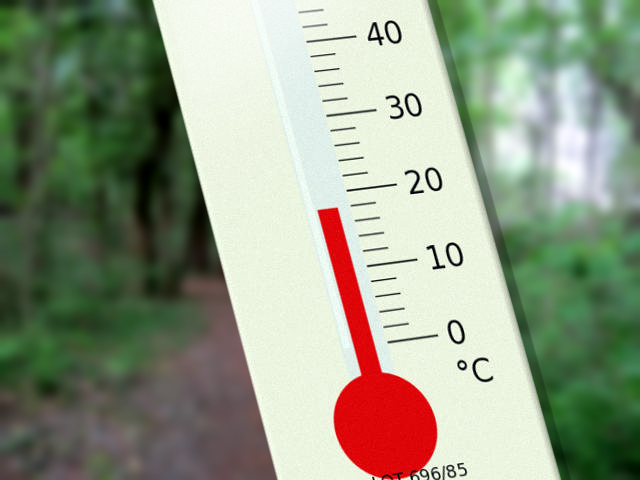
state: 18°C
